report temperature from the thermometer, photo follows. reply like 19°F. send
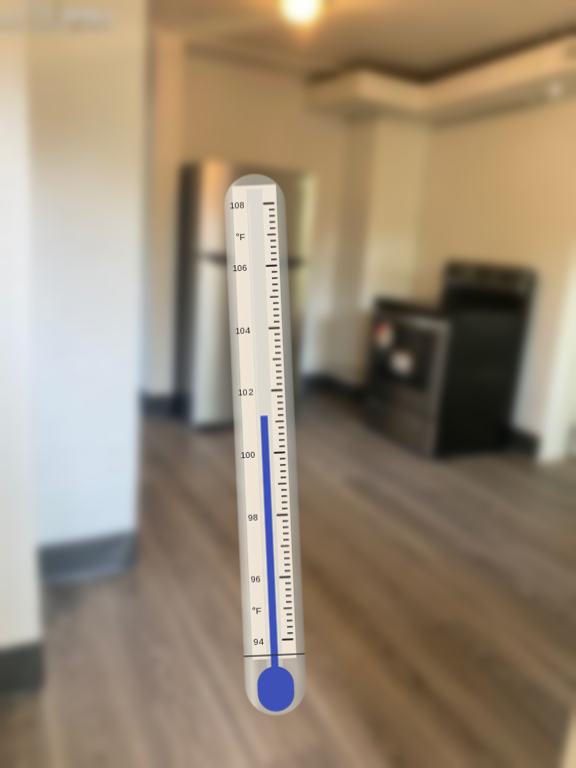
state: 101.2°F
